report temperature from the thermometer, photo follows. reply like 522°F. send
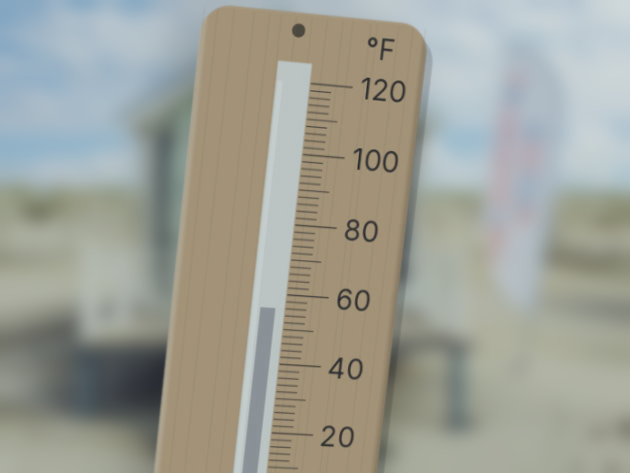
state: 56°F
